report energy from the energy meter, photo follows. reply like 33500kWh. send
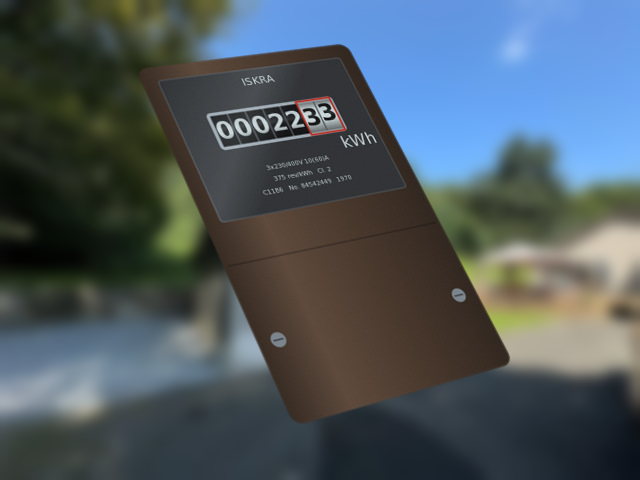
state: 22.33kWh
